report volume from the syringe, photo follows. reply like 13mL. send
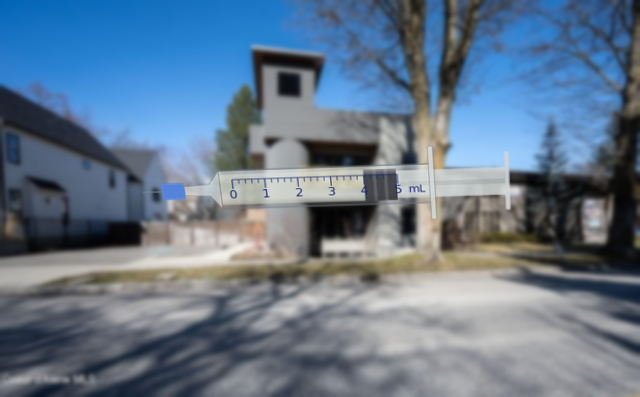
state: 4mL
